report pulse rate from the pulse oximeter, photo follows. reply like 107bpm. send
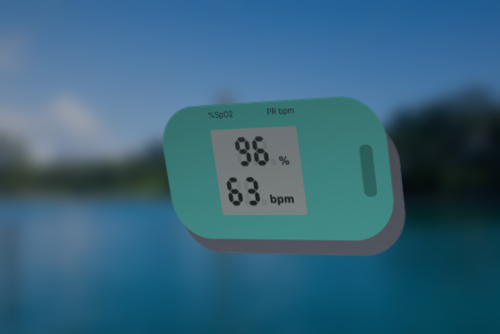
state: 63bpm
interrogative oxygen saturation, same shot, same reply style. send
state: 96%
